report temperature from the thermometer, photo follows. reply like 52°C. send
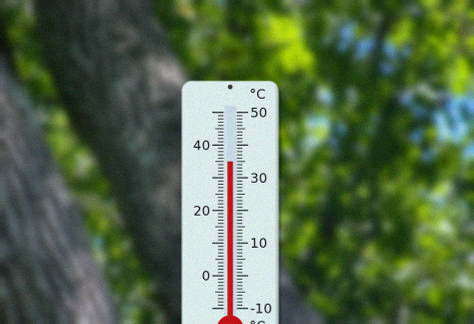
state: 35°C
